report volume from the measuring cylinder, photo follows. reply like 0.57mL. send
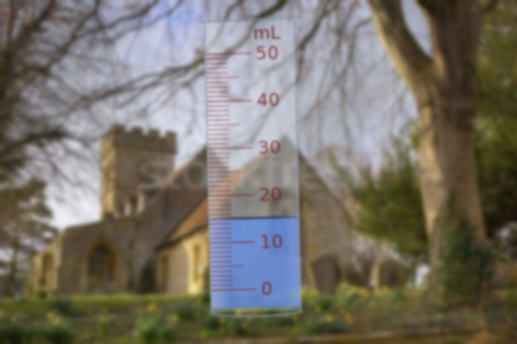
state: 15mL
